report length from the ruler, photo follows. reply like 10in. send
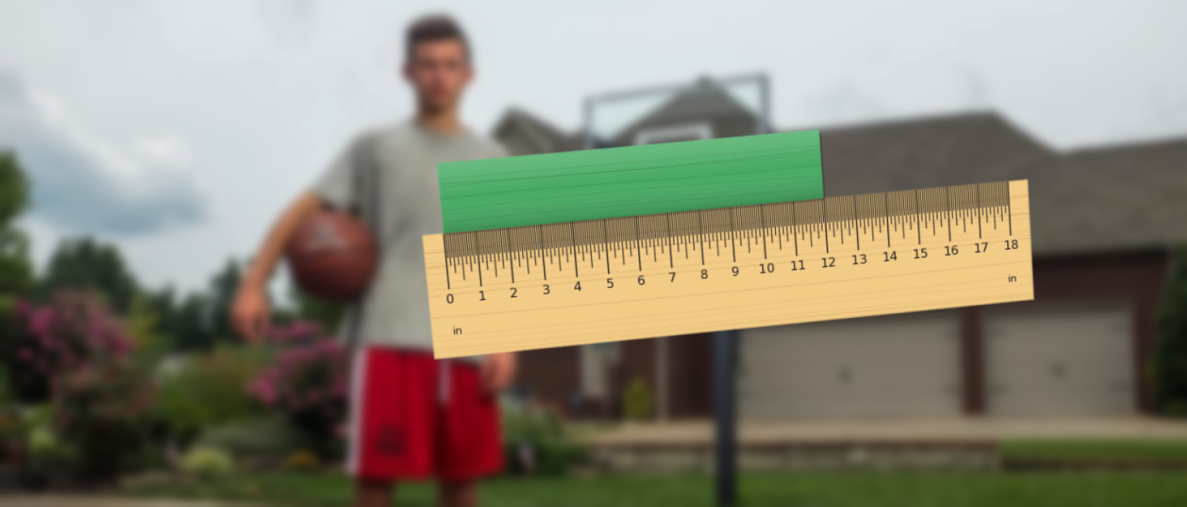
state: 12in
